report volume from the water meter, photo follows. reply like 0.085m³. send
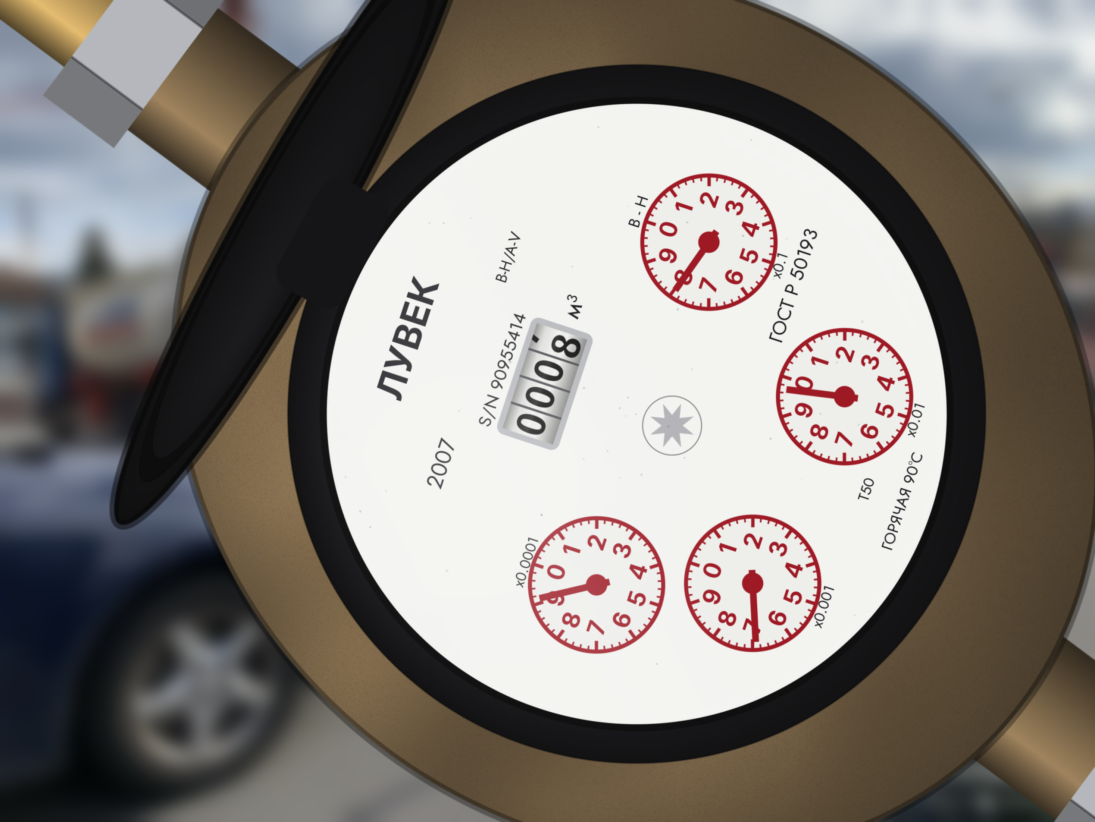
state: 7.7969m³
